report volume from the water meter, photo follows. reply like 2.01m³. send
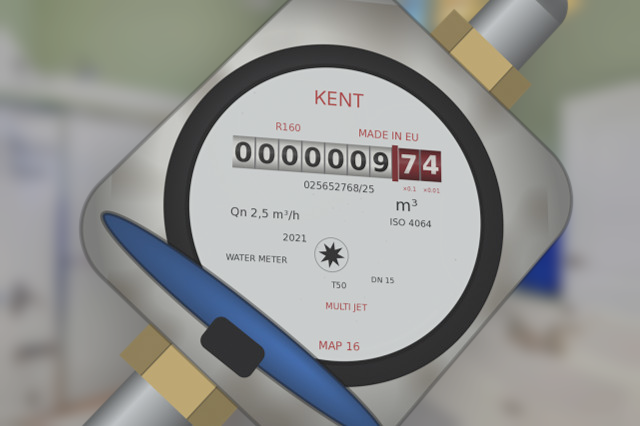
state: 9.74m³
